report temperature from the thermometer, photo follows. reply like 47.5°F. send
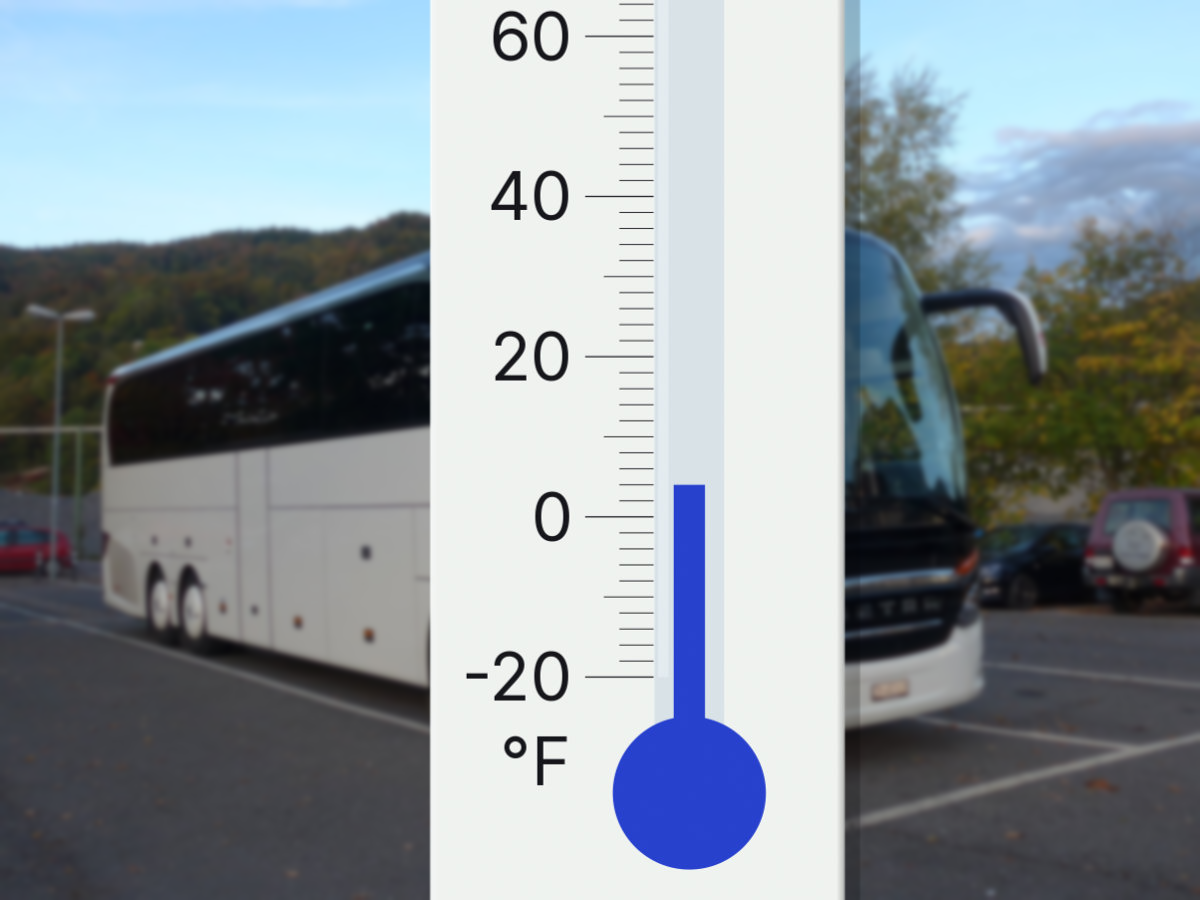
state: 4°F
